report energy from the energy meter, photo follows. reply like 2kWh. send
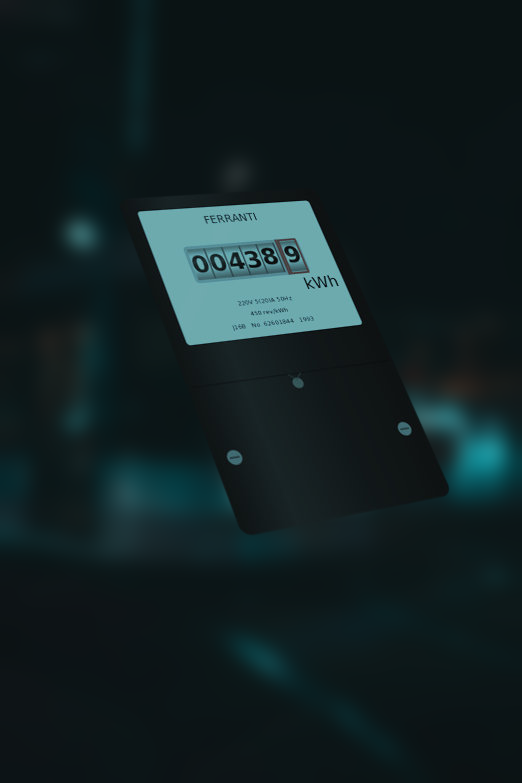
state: 438.9kWh
